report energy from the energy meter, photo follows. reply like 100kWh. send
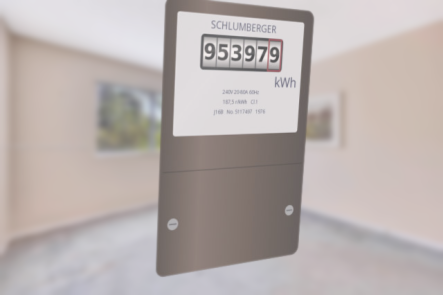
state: 95397.9kWh
